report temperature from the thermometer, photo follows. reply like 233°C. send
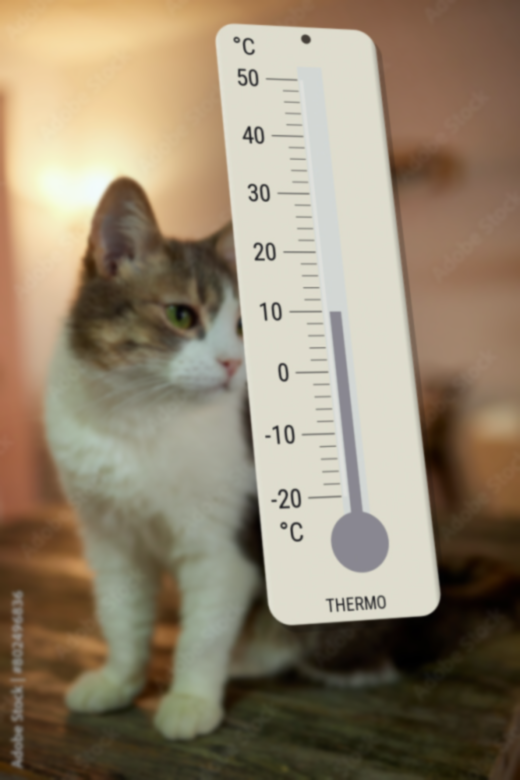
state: 10°C
